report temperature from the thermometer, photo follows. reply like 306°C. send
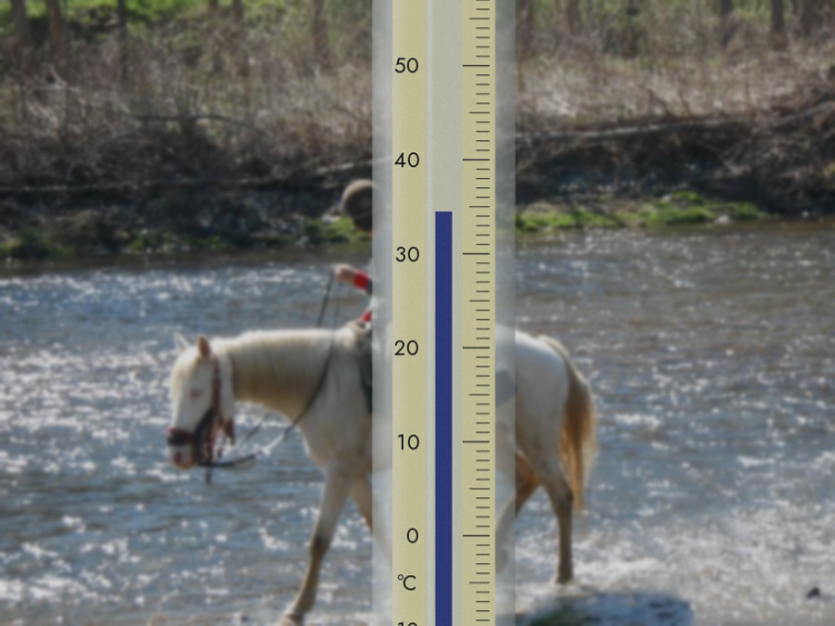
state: 34.5°C
